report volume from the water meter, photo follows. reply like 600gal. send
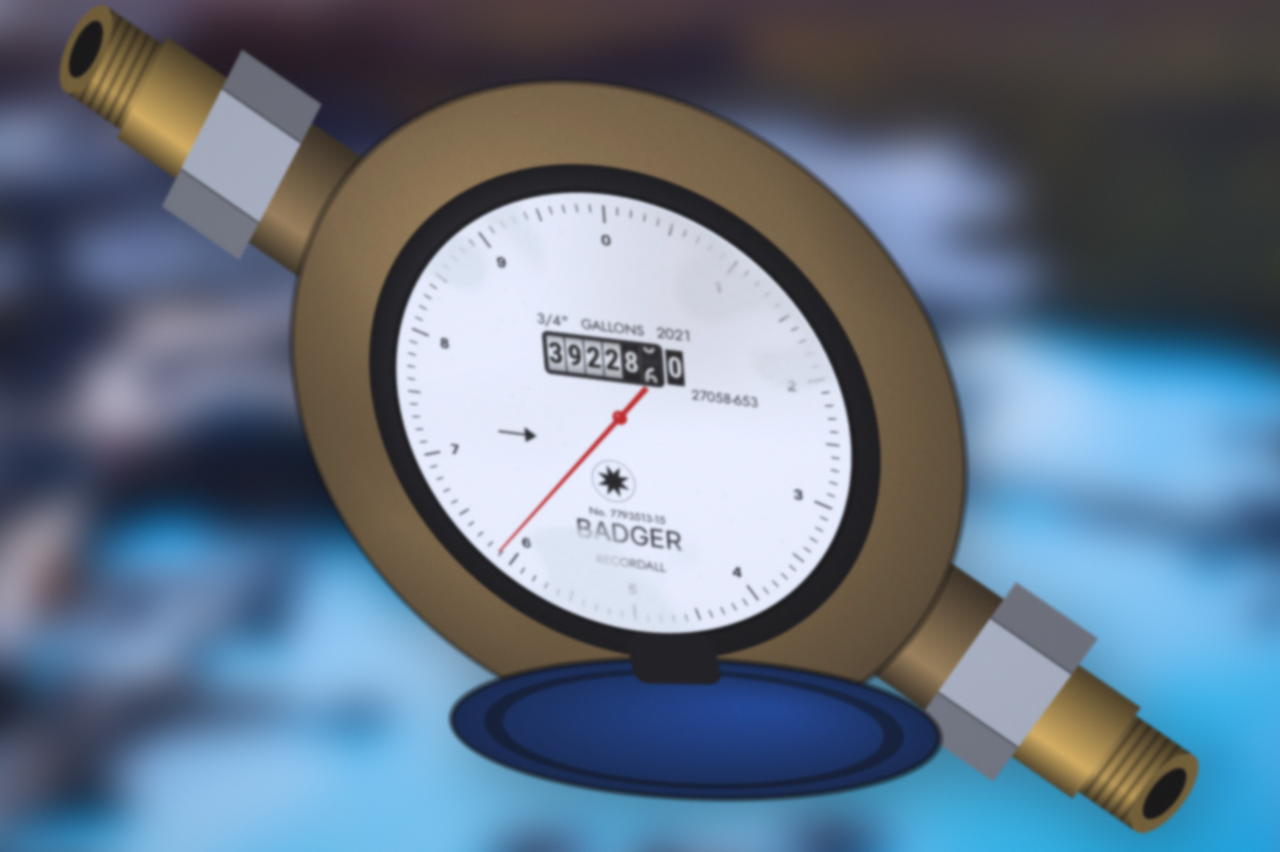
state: 3922856.1gal
